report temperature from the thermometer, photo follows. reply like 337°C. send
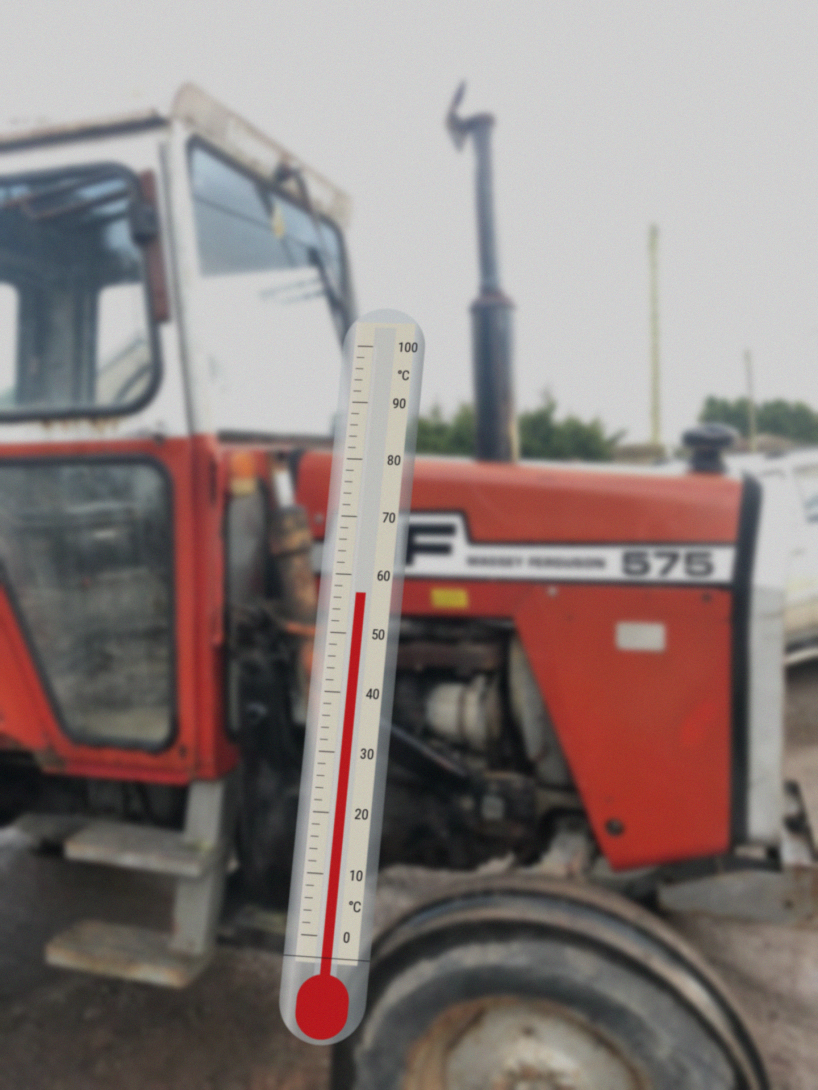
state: 57°C
